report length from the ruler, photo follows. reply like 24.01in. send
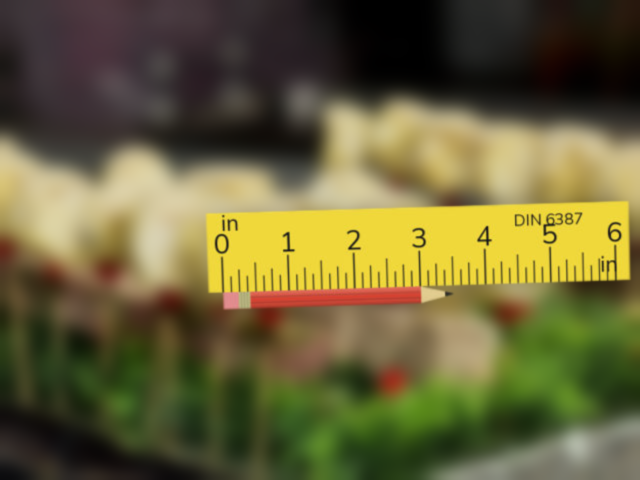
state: 3.5in
